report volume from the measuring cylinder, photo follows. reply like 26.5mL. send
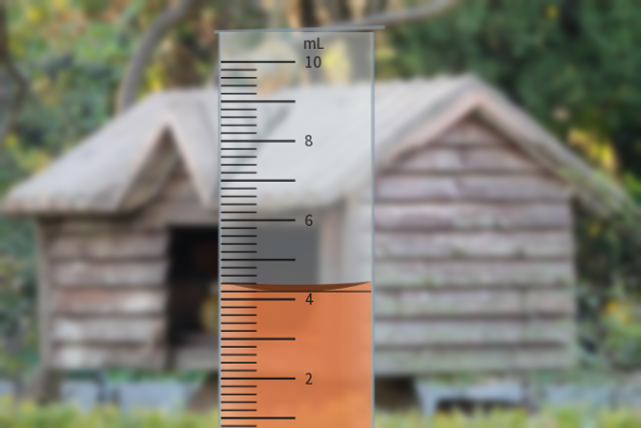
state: 4.2mL
